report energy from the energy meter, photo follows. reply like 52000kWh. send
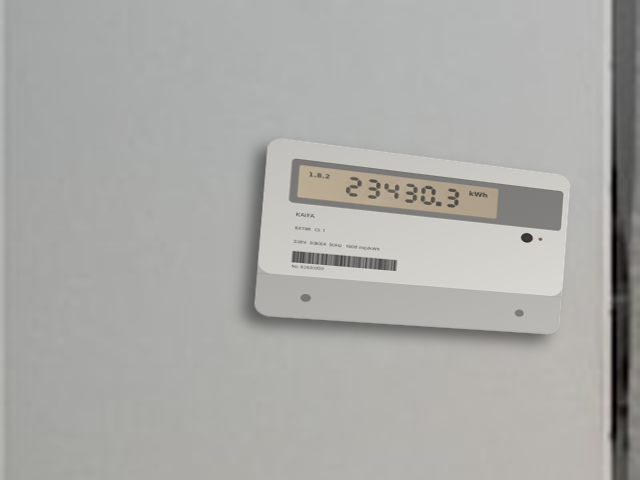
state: 23430.3kWh
